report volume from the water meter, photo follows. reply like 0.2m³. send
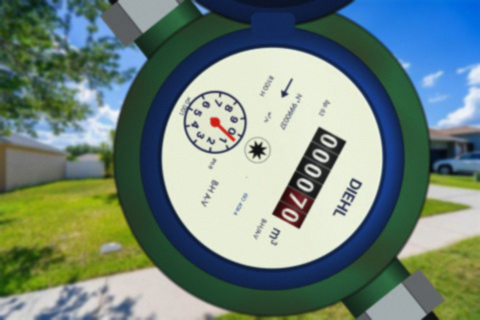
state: 0.700m³
